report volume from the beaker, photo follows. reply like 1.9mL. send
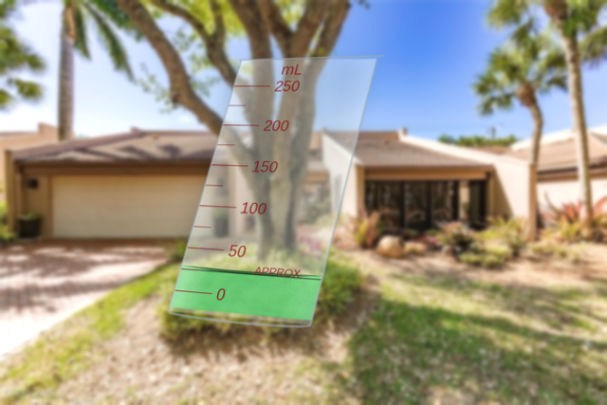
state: 25mL
